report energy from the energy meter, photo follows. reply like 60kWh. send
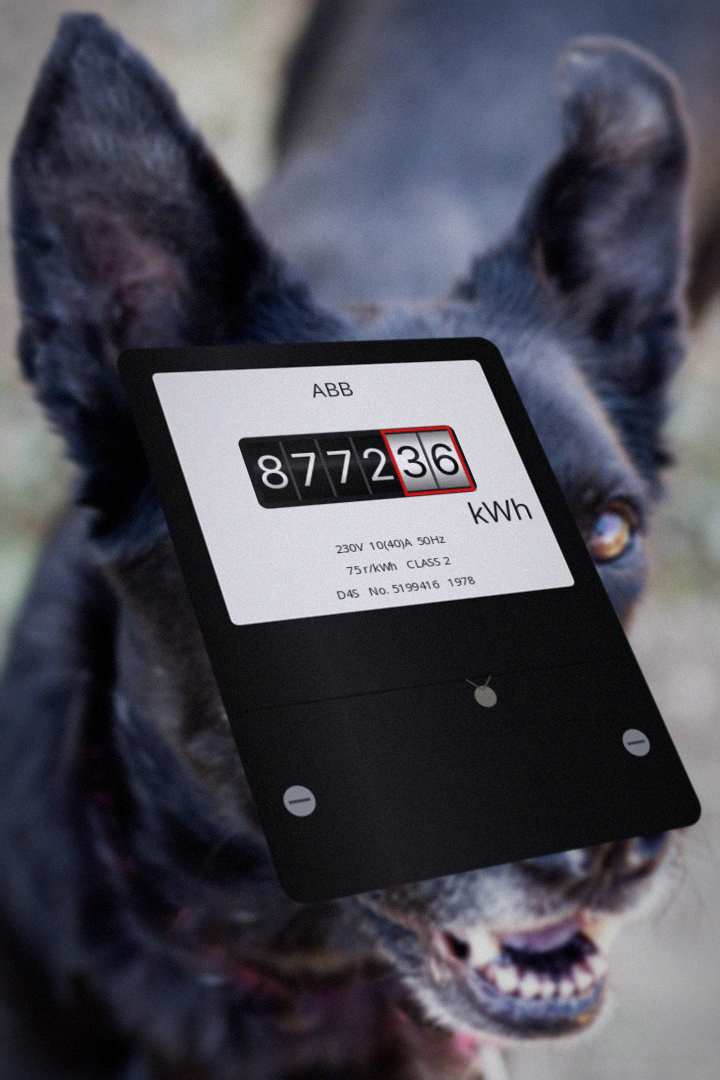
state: 8772.36kWh
